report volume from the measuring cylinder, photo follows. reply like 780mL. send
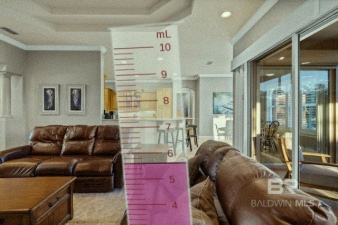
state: 5.6mL
